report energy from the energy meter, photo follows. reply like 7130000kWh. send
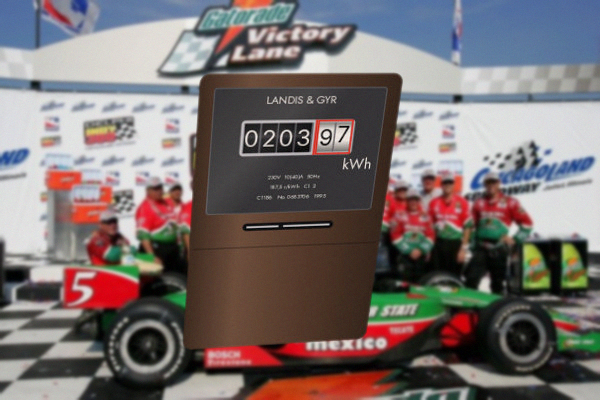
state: 203.97kWh
